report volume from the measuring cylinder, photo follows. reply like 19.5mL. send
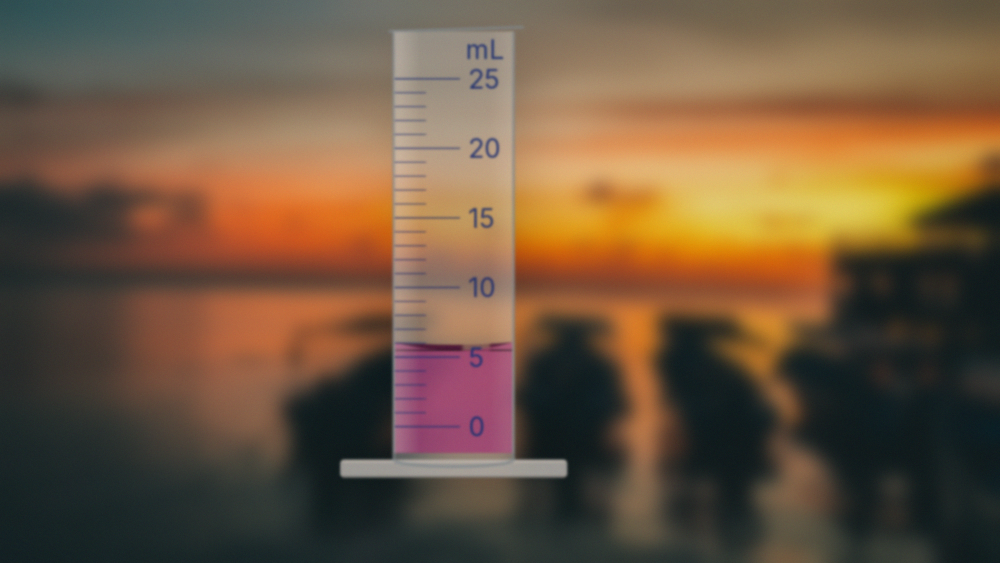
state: 5.5mL
